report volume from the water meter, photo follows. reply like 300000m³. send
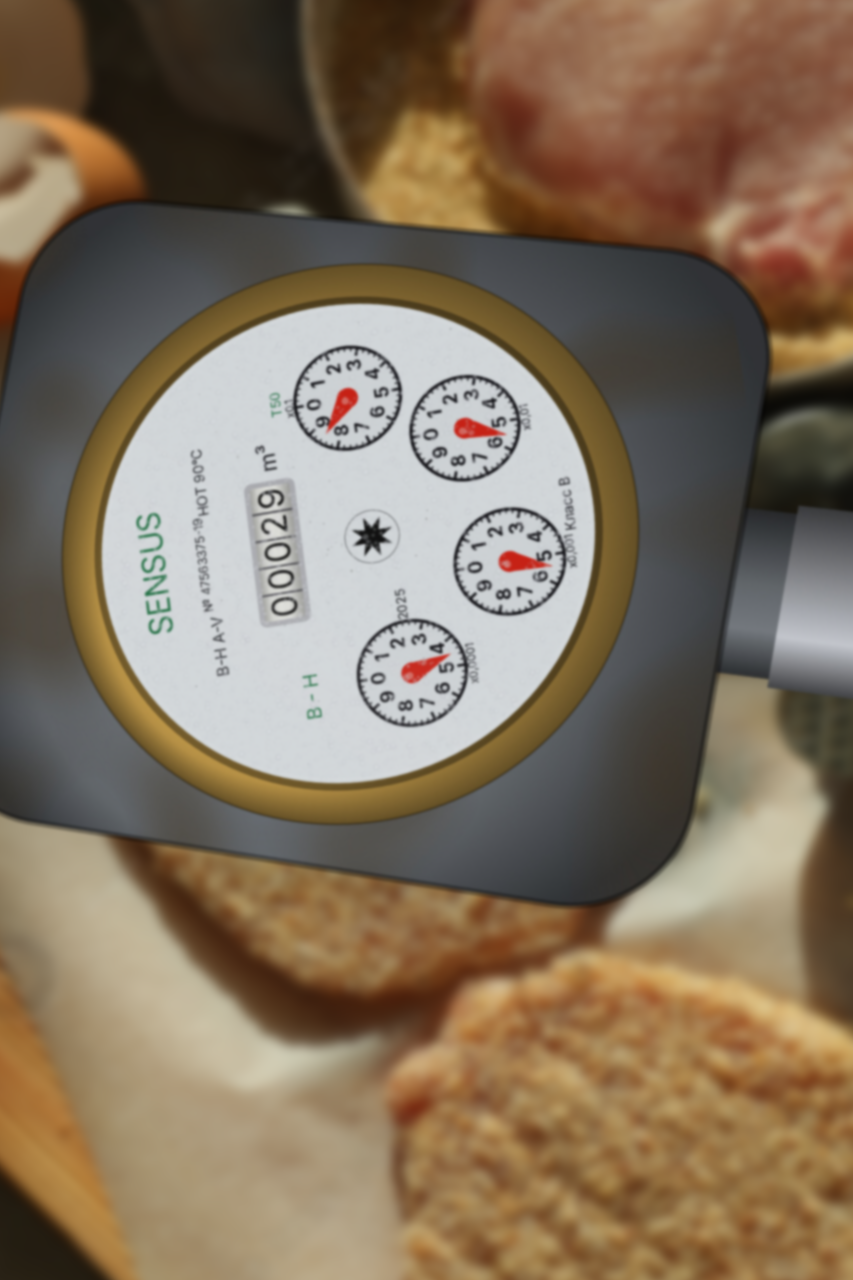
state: 29.8554m³
